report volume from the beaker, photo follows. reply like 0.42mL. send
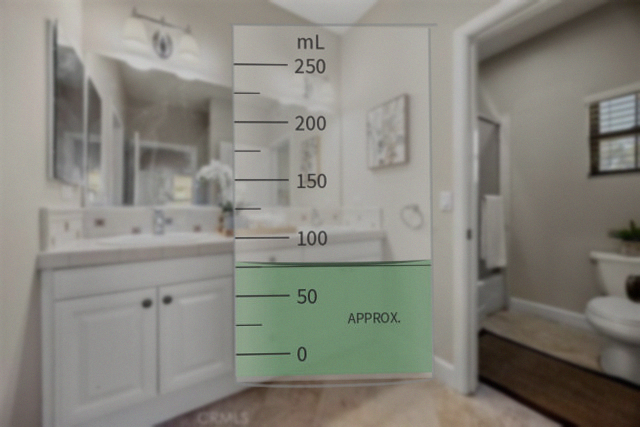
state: 75mL
